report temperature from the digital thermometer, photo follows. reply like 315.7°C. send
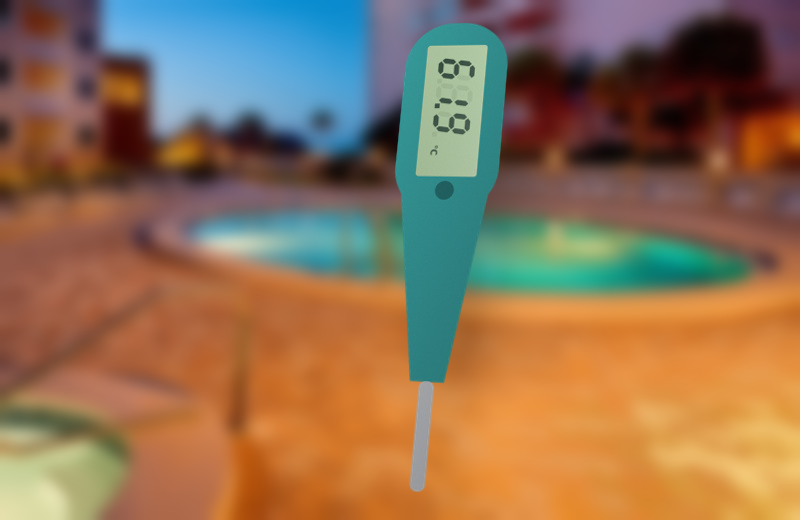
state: 61.9°C
